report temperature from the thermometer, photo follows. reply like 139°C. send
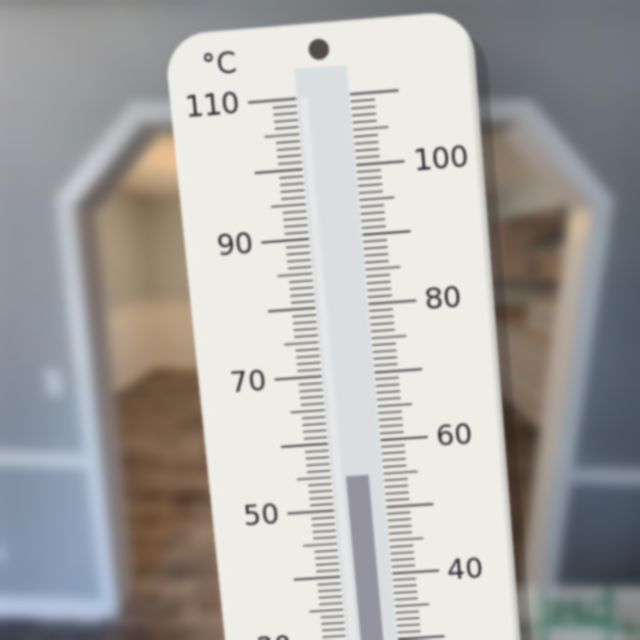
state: 55°C
